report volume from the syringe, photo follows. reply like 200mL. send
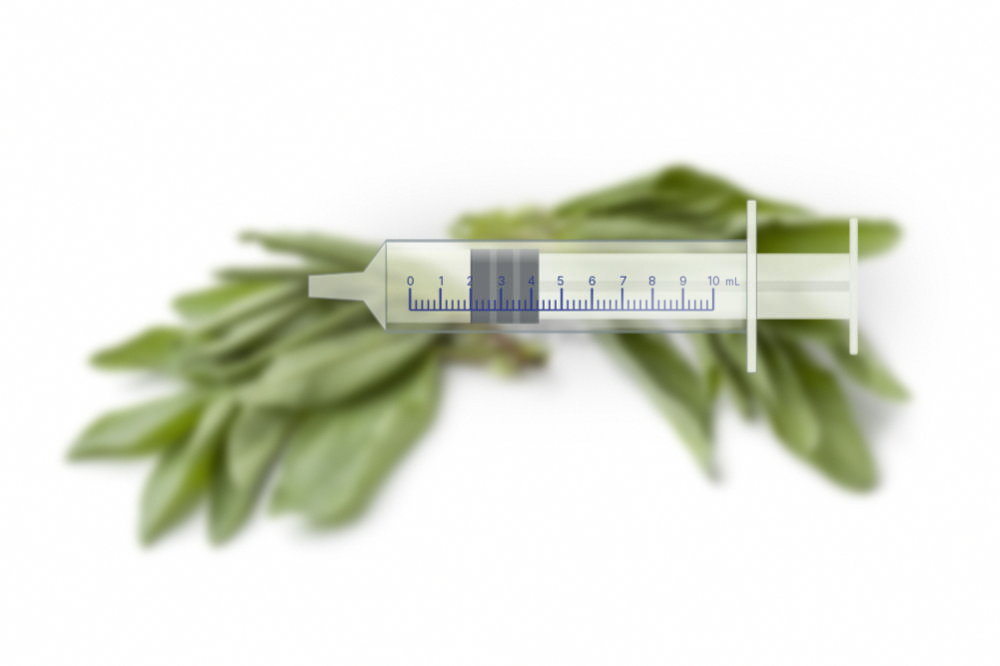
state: 2mL
